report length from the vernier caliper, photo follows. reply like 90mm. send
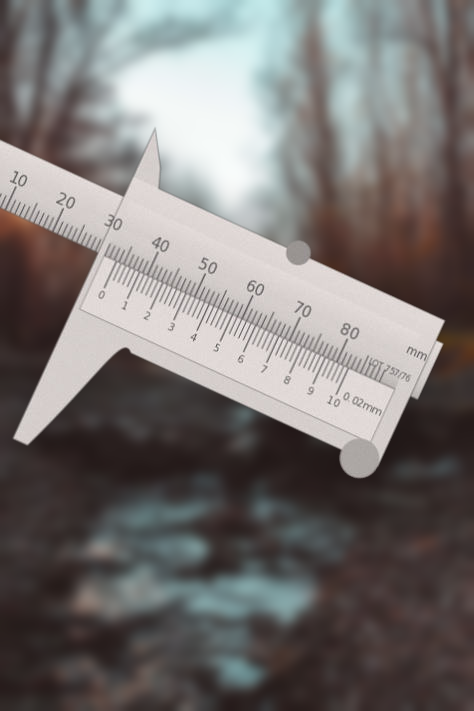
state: 33.5mm
